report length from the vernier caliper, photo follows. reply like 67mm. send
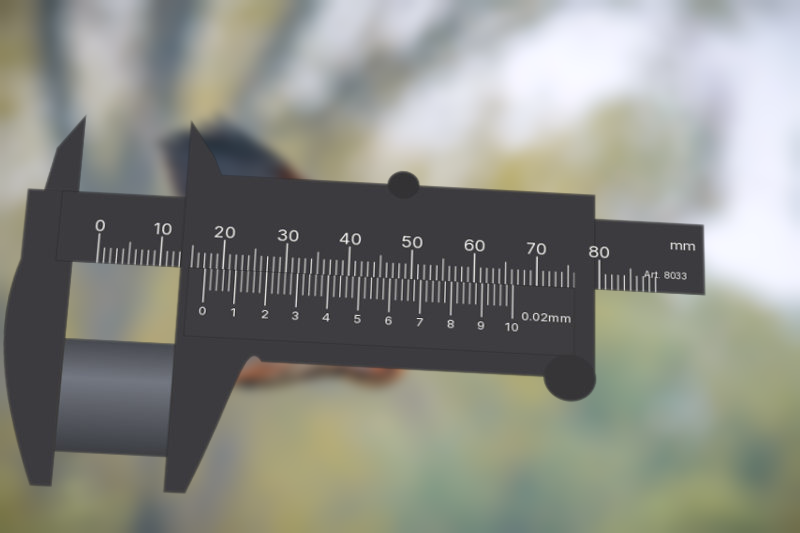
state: 17.2mm
